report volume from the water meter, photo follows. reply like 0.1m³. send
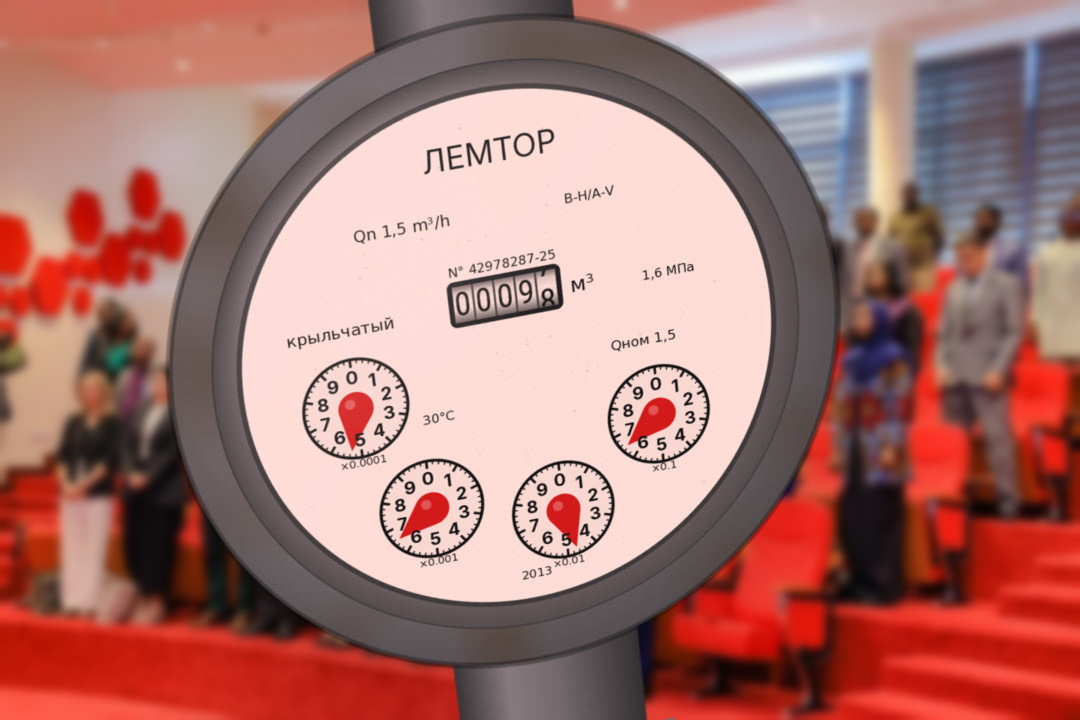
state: 97.6465m³
